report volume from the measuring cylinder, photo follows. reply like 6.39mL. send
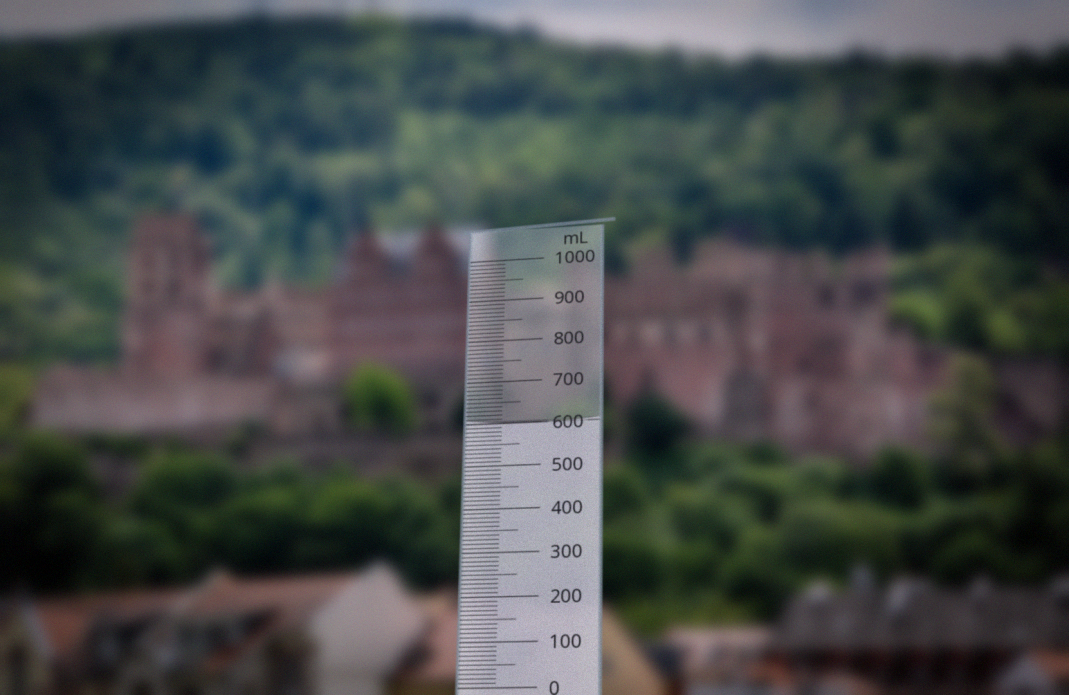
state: 600mL
